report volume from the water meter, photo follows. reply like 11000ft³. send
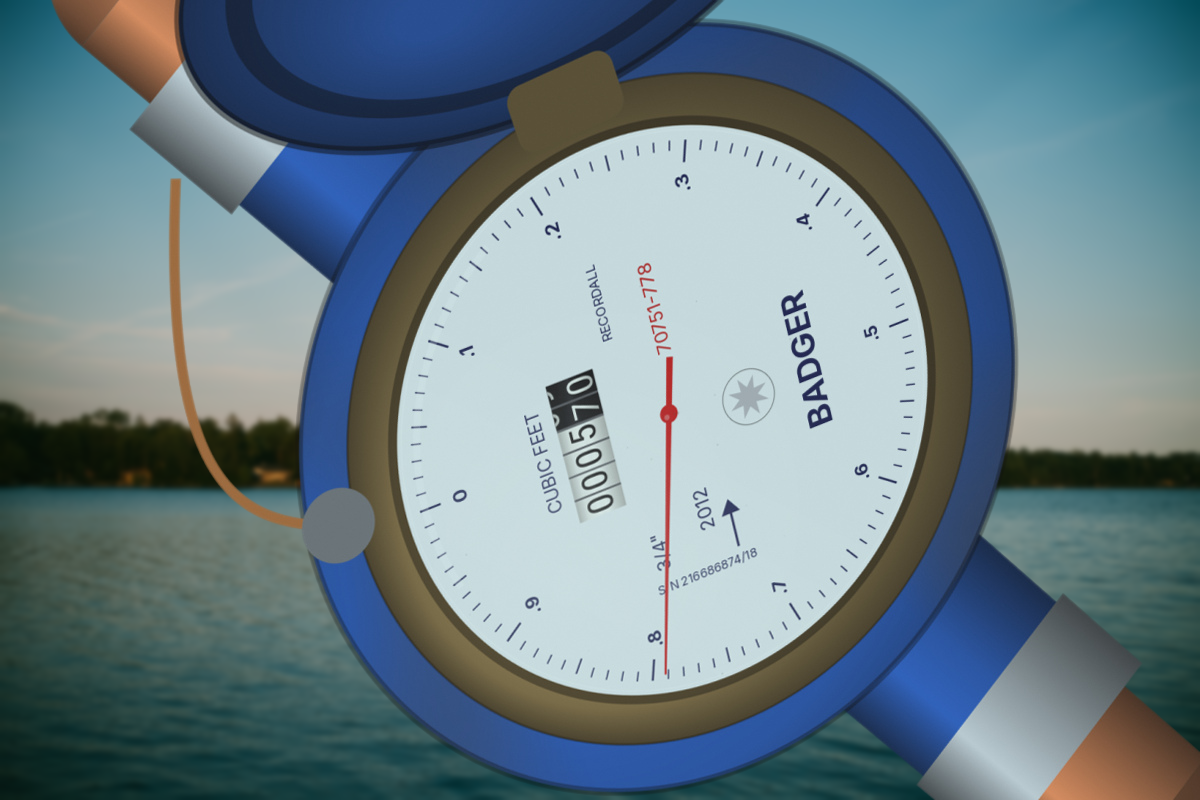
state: 569.79ft³
